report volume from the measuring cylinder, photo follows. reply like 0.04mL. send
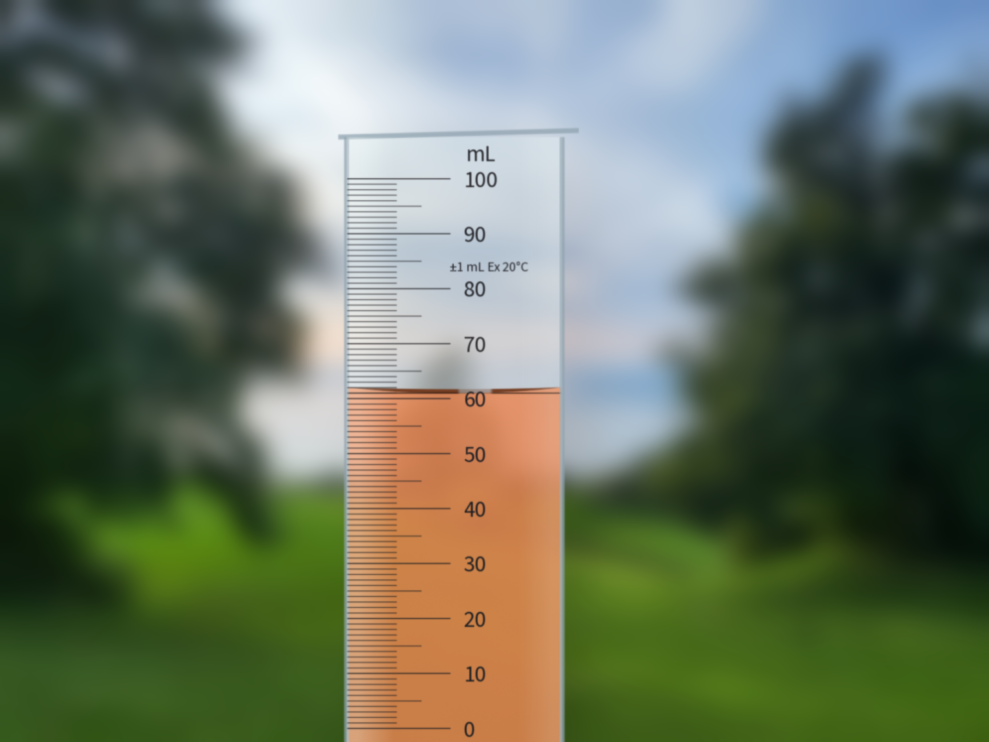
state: 61mL
